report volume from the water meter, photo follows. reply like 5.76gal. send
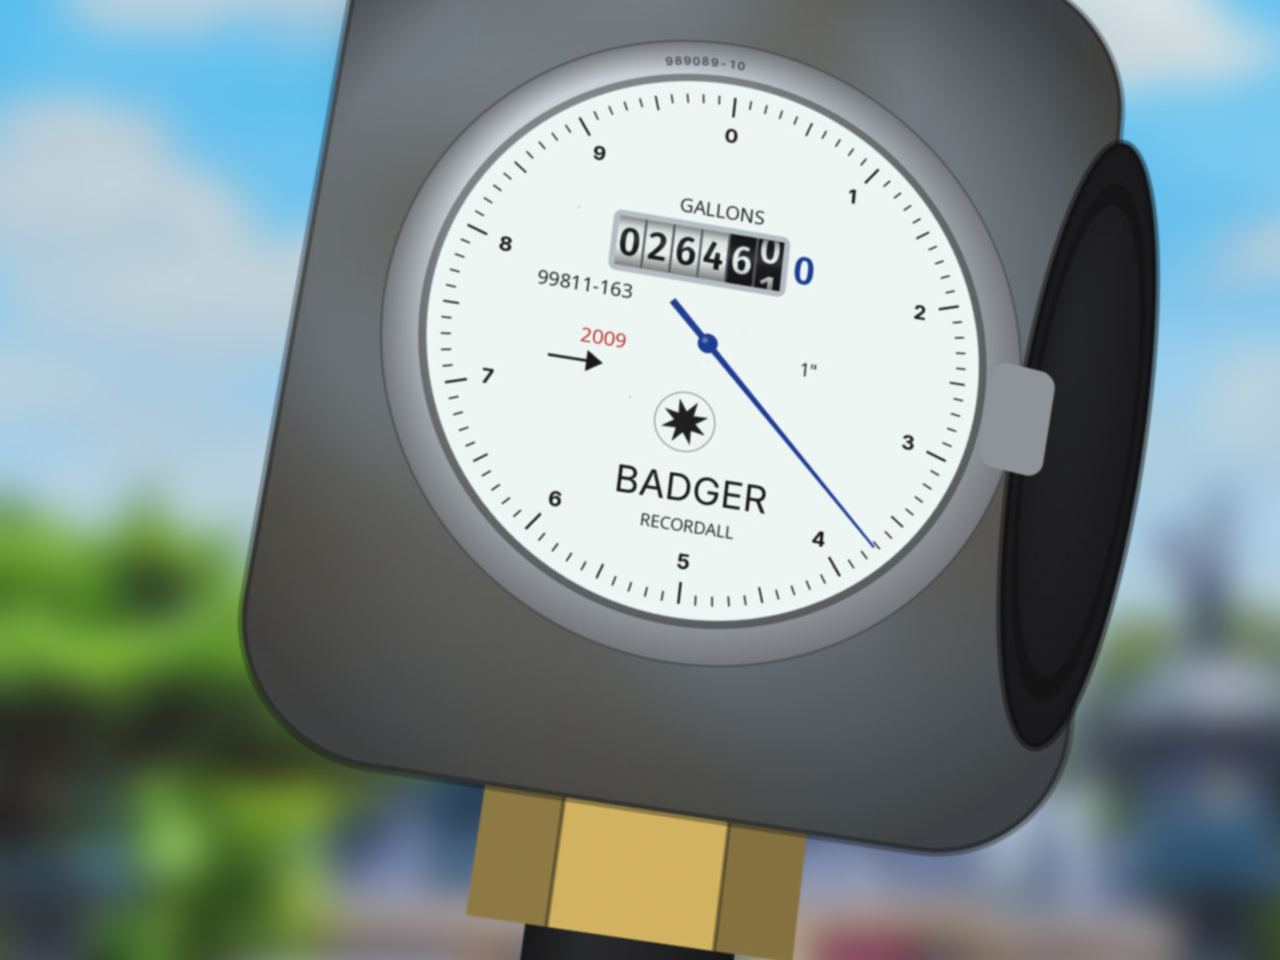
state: 264603.7gal
